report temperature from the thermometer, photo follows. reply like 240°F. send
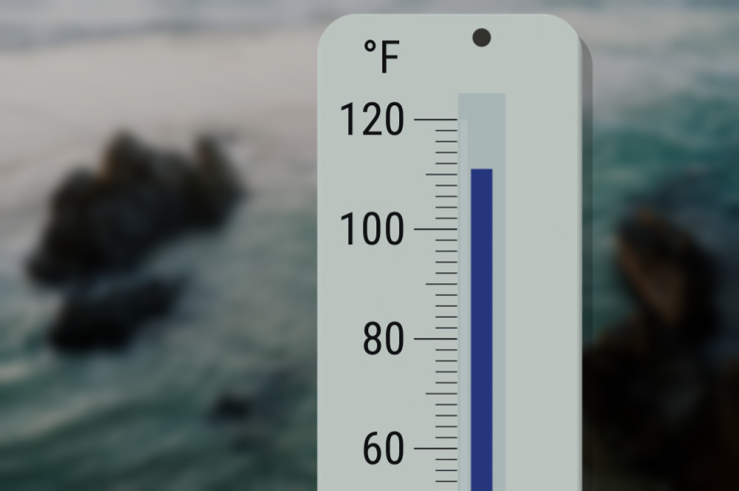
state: 111°F
